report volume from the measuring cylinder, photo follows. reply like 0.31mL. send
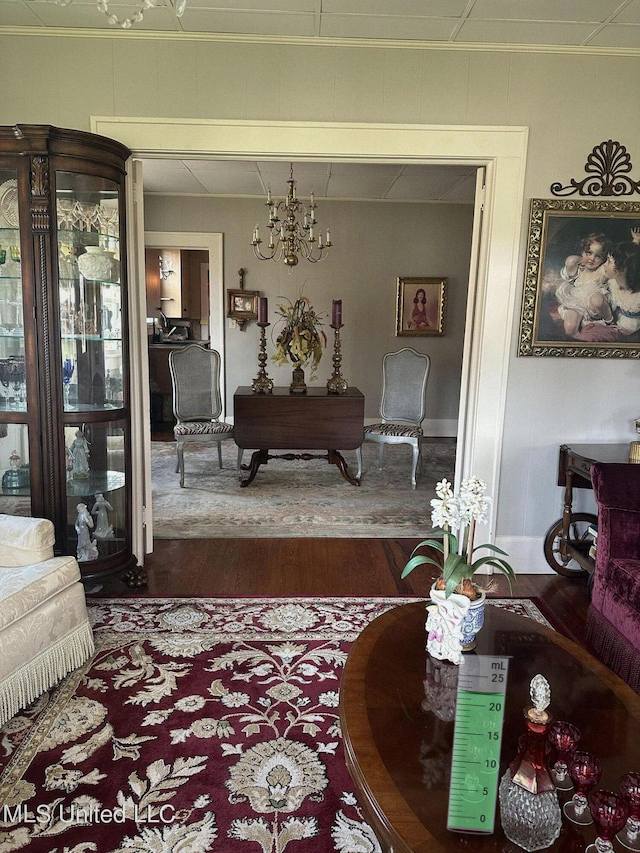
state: 22mL
